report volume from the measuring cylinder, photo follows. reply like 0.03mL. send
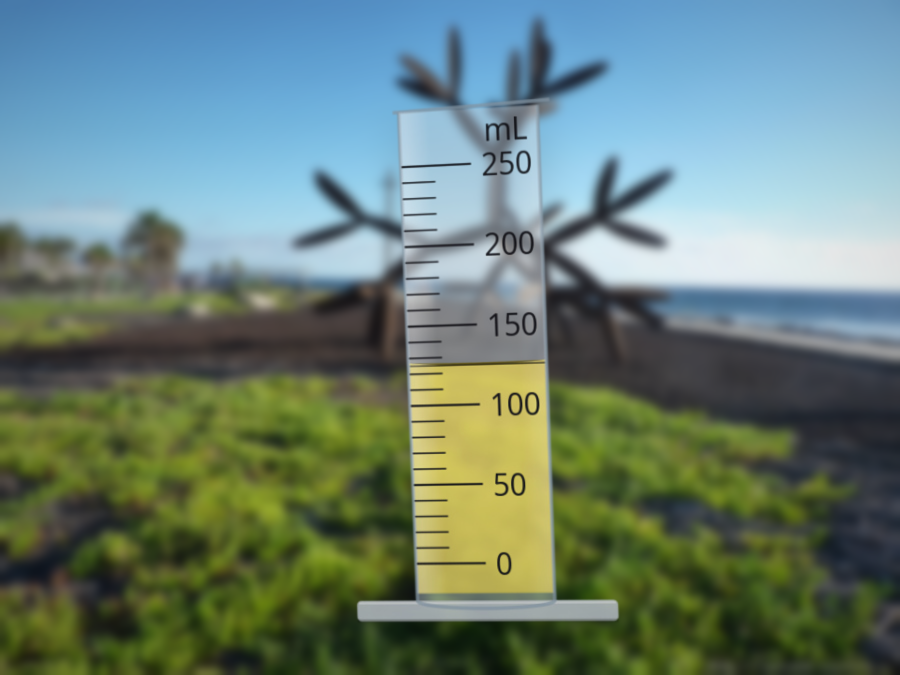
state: 125mL
